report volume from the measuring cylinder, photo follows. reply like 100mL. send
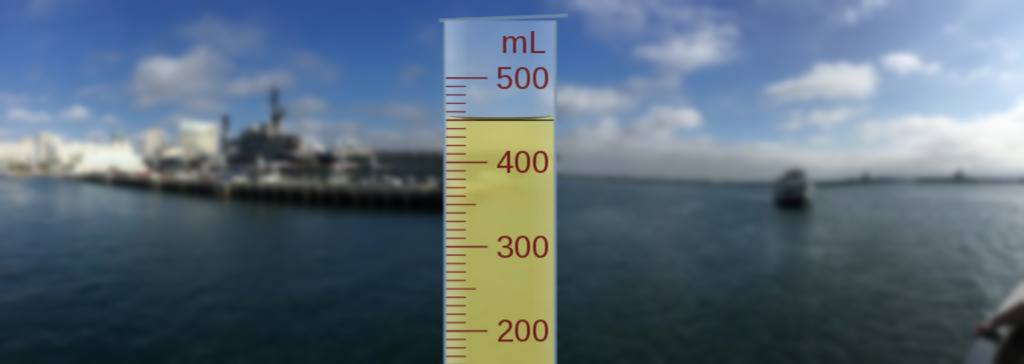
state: 450mL
